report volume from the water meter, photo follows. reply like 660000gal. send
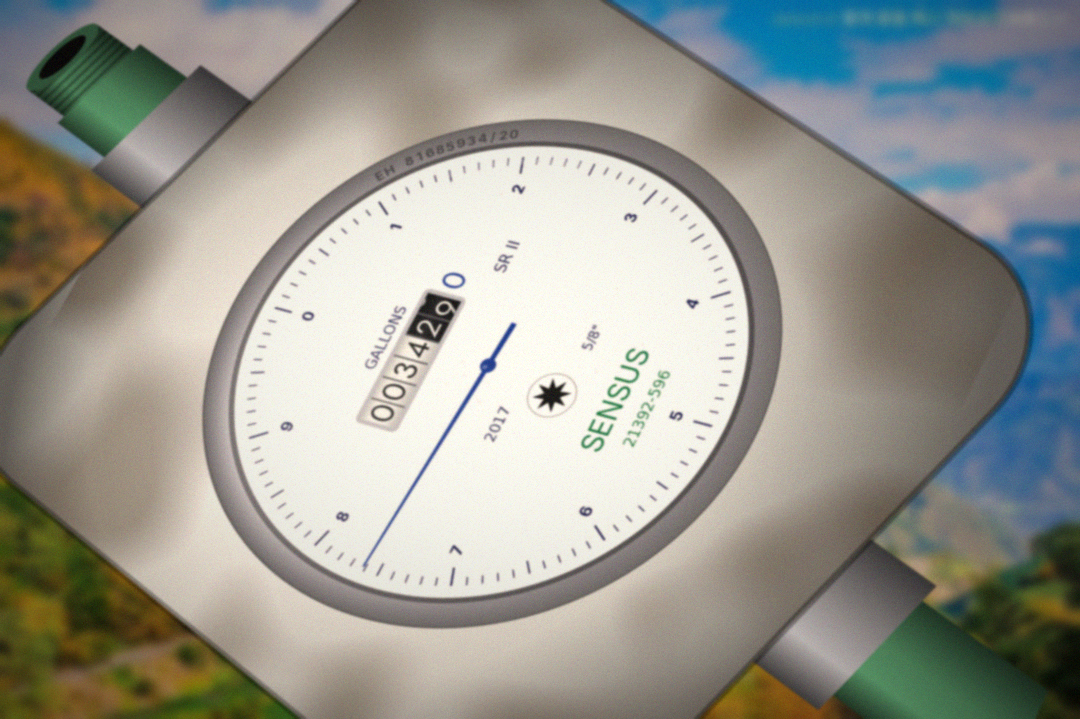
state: 34287.6gal
